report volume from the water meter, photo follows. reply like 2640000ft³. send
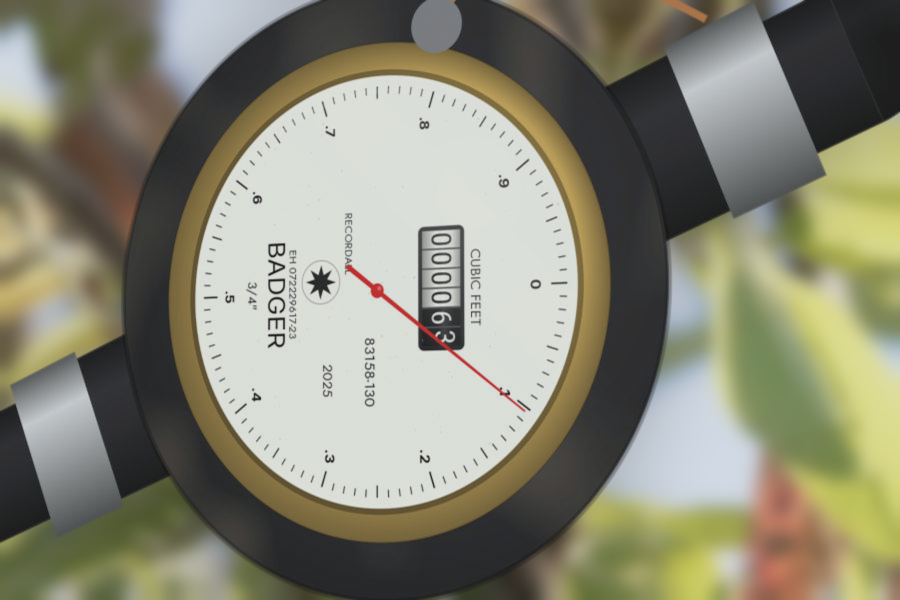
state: 63.10ft³
